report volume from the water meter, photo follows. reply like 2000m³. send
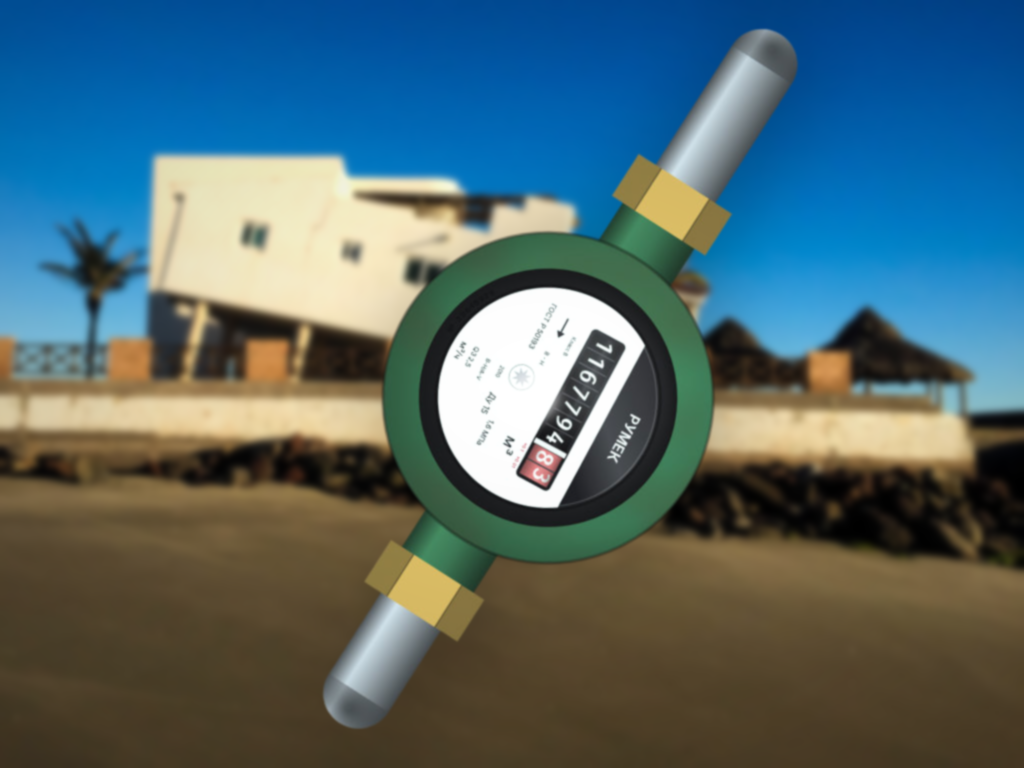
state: 1167794.83m³
